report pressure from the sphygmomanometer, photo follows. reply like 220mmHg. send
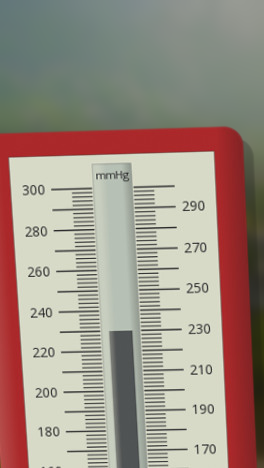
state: 230mmHg
